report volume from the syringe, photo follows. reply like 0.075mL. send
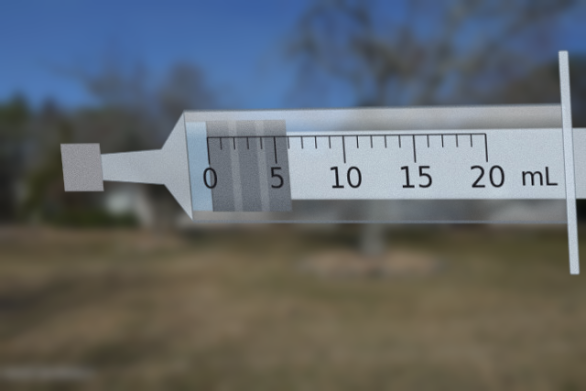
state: 0mL
